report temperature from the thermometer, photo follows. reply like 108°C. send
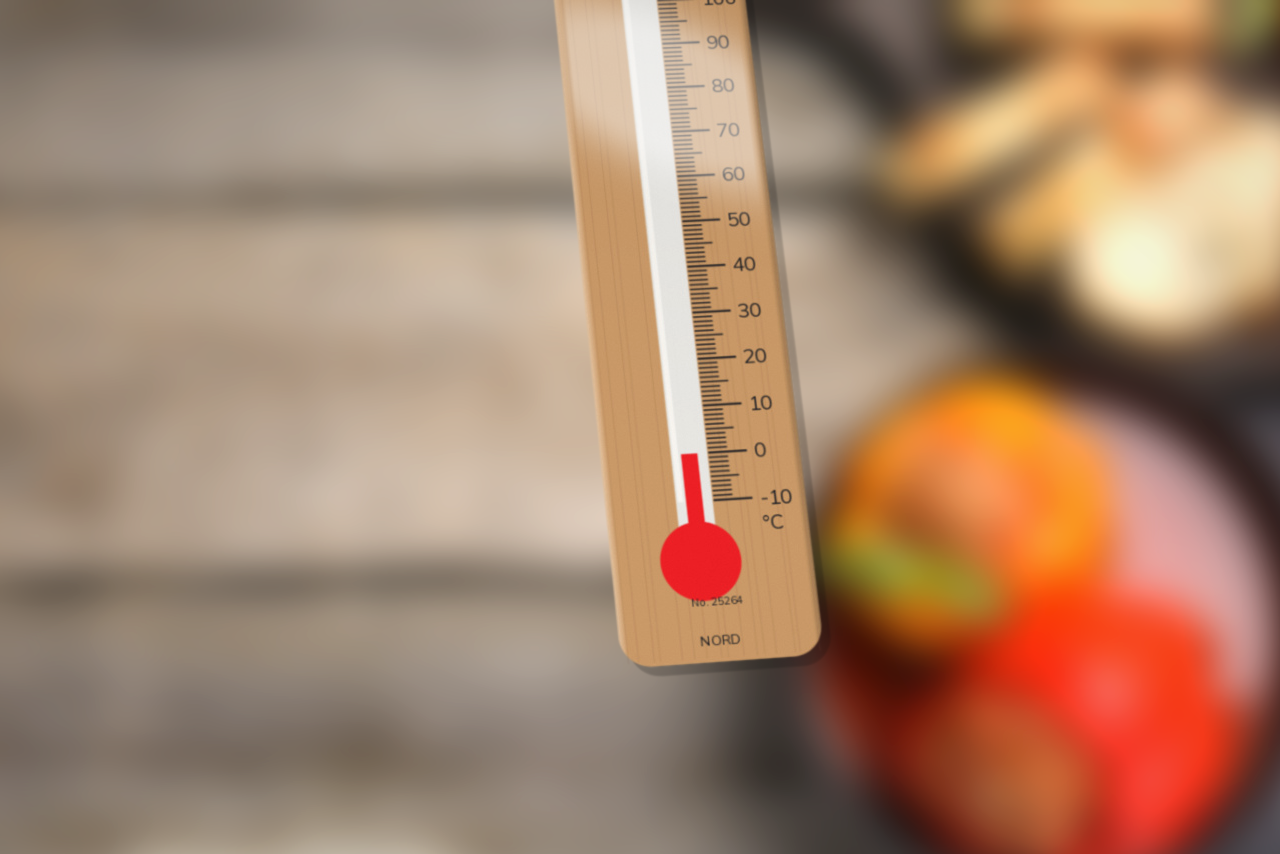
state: 0°C
